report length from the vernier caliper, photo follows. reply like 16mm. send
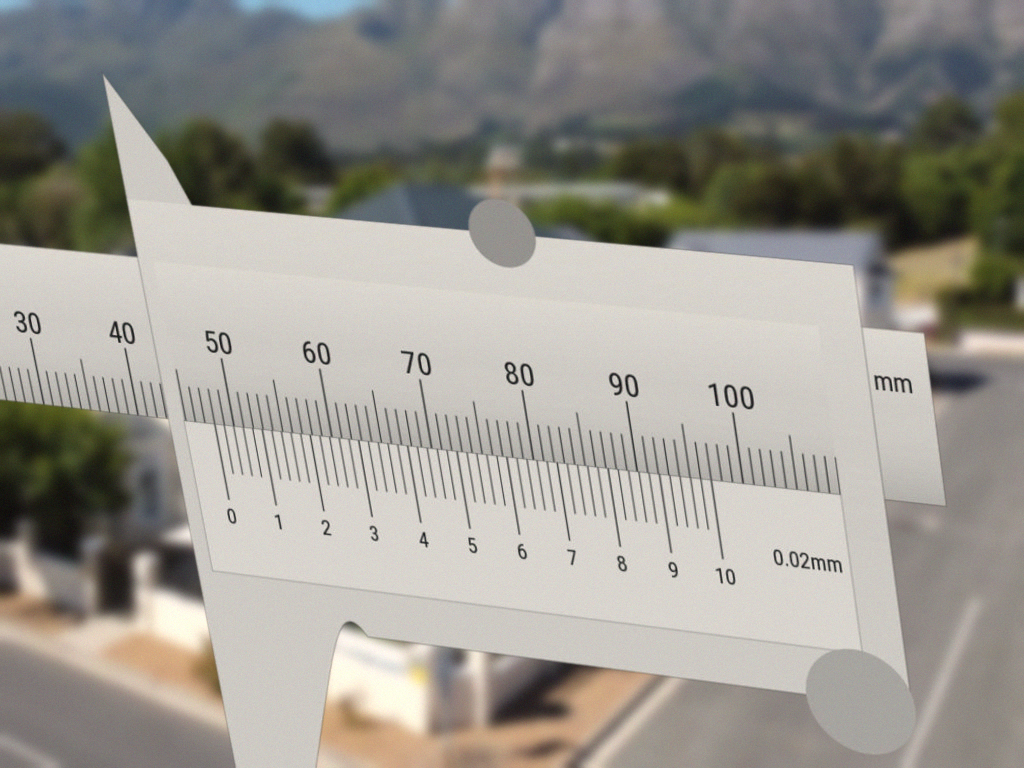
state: 48.0mm
